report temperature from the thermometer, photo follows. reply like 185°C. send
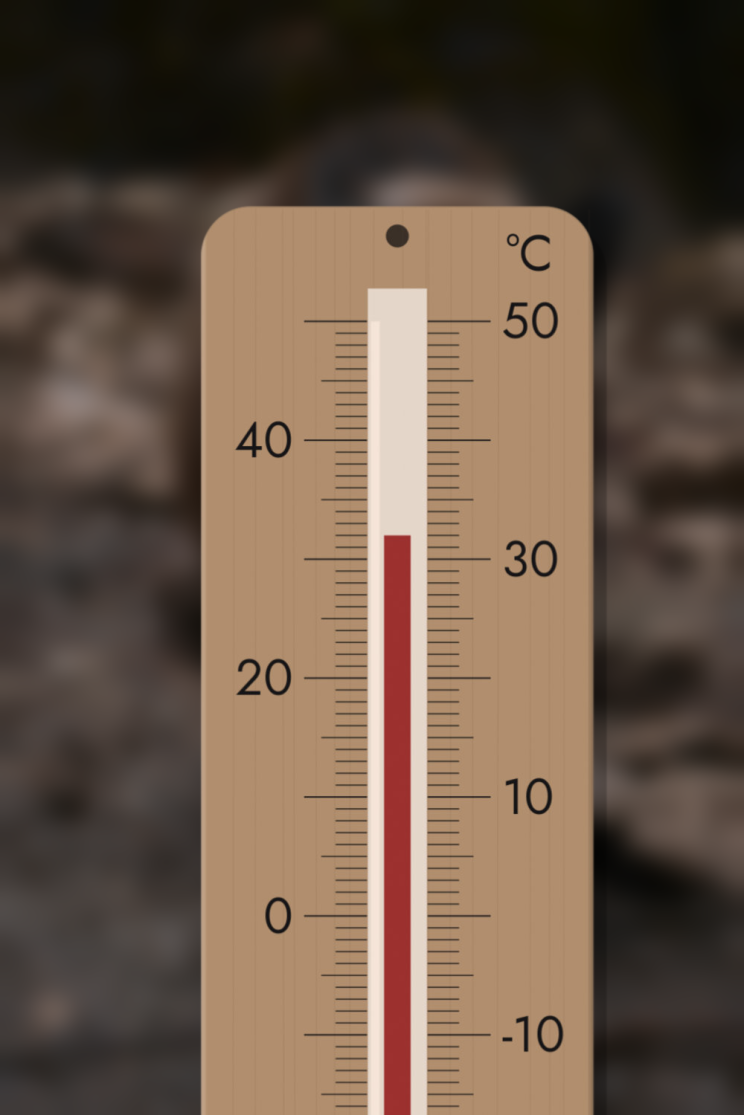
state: 32°C
